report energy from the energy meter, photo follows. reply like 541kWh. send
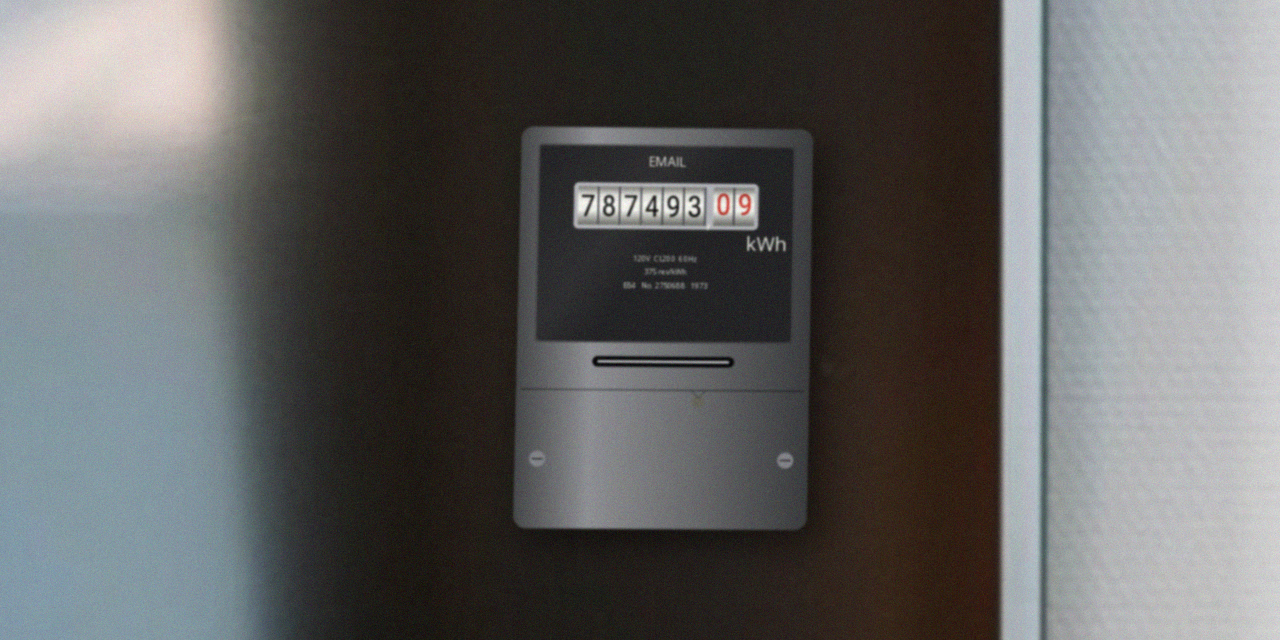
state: 787493.09kWh
